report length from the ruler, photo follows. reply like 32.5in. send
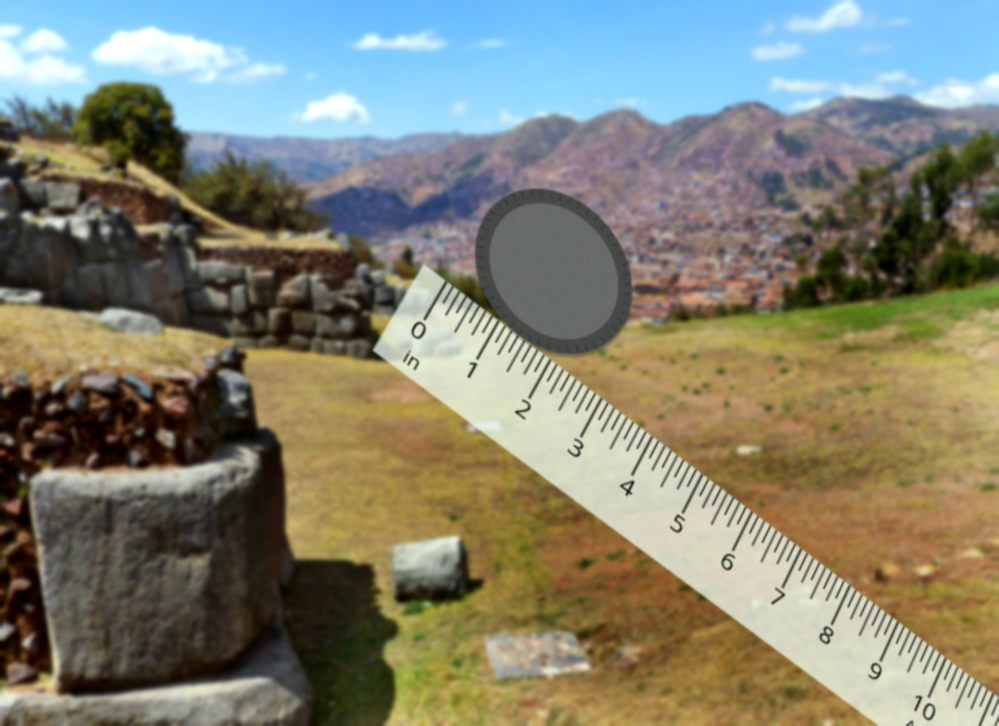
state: 2.75in
